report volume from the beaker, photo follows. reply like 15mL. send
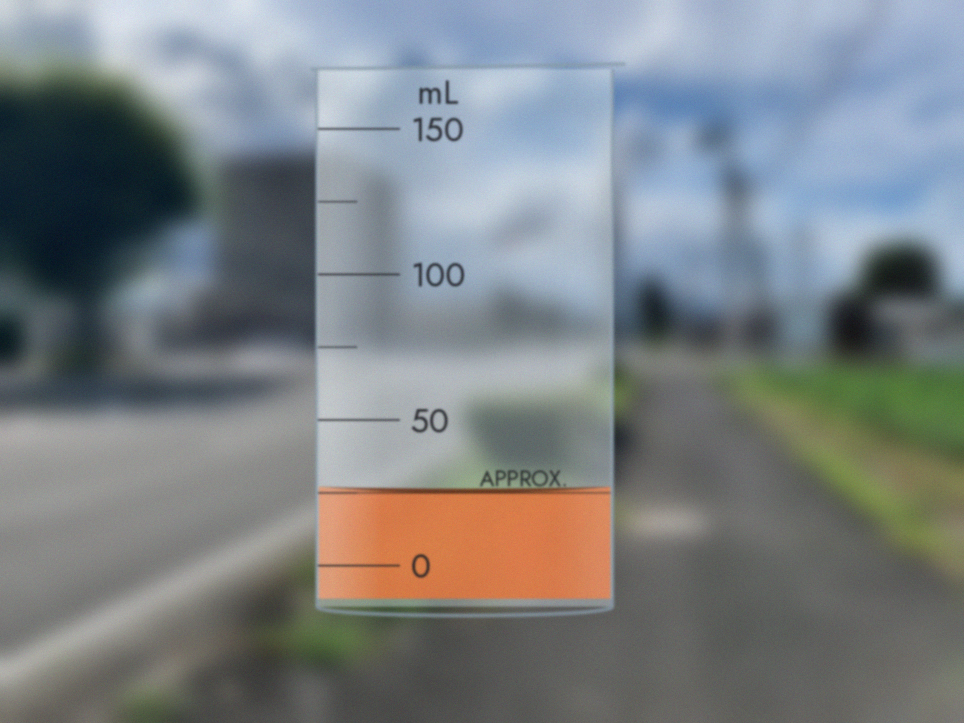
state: 25mL
